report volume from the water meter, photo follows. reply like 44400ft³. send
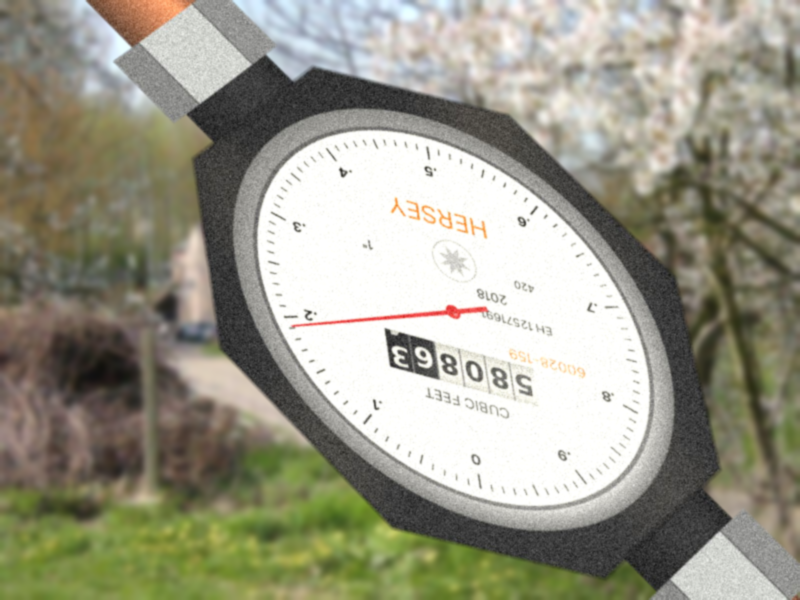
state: 580863.19ft³
